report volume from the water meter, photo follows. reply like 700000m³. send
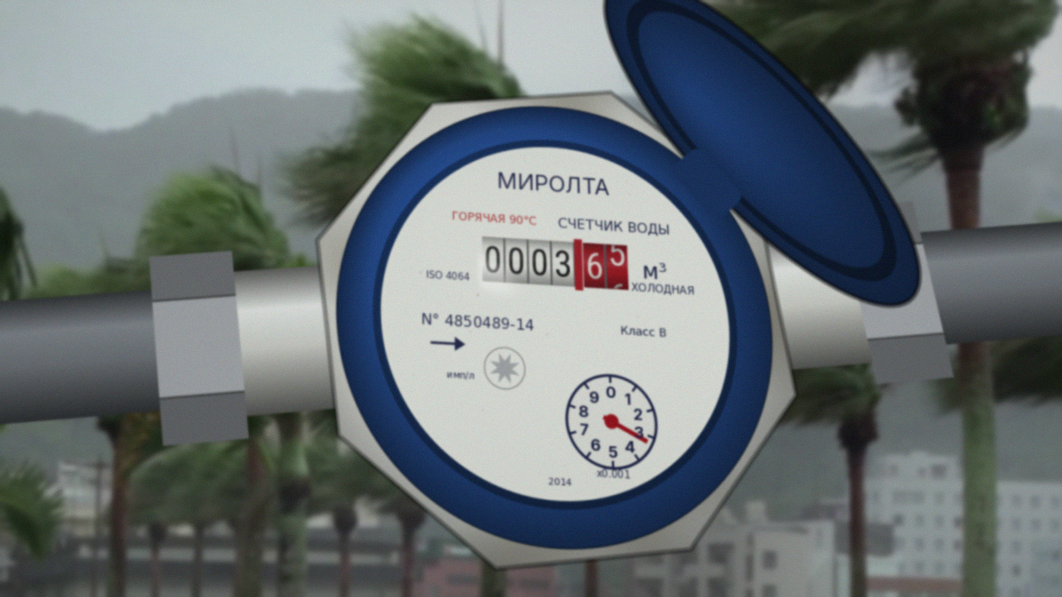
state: 3.653m³
